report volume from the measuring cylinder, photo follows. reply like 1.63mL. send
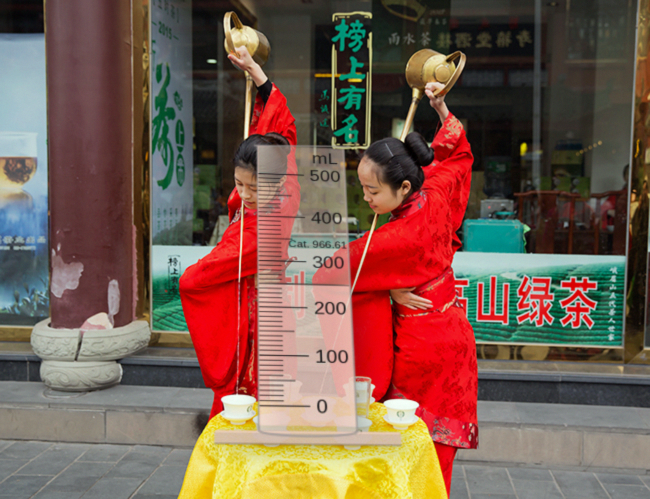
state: 250mL
